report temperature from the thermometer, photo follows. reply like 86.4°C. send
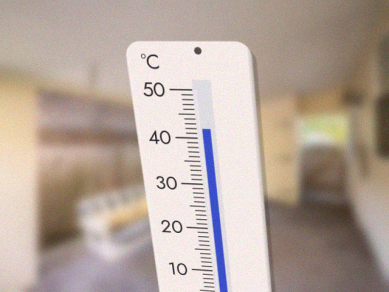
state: 42°C
